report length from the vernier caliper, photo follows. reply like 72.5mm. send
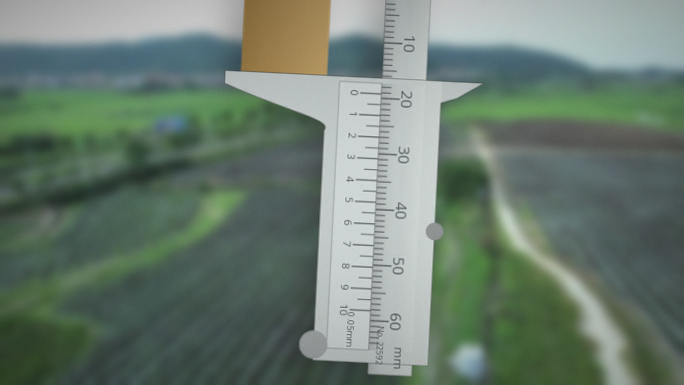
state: 19.2mm
